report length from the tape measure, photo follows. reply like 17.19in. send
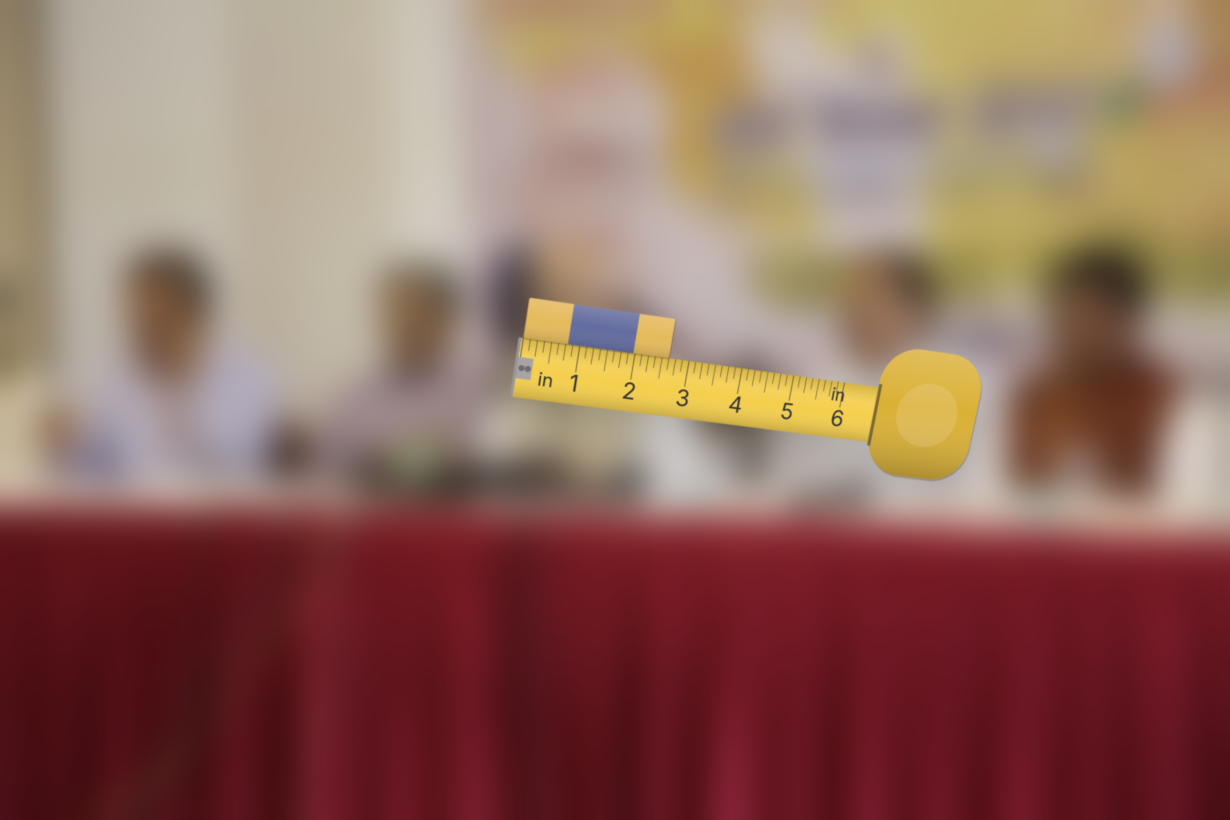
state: 2.625in
